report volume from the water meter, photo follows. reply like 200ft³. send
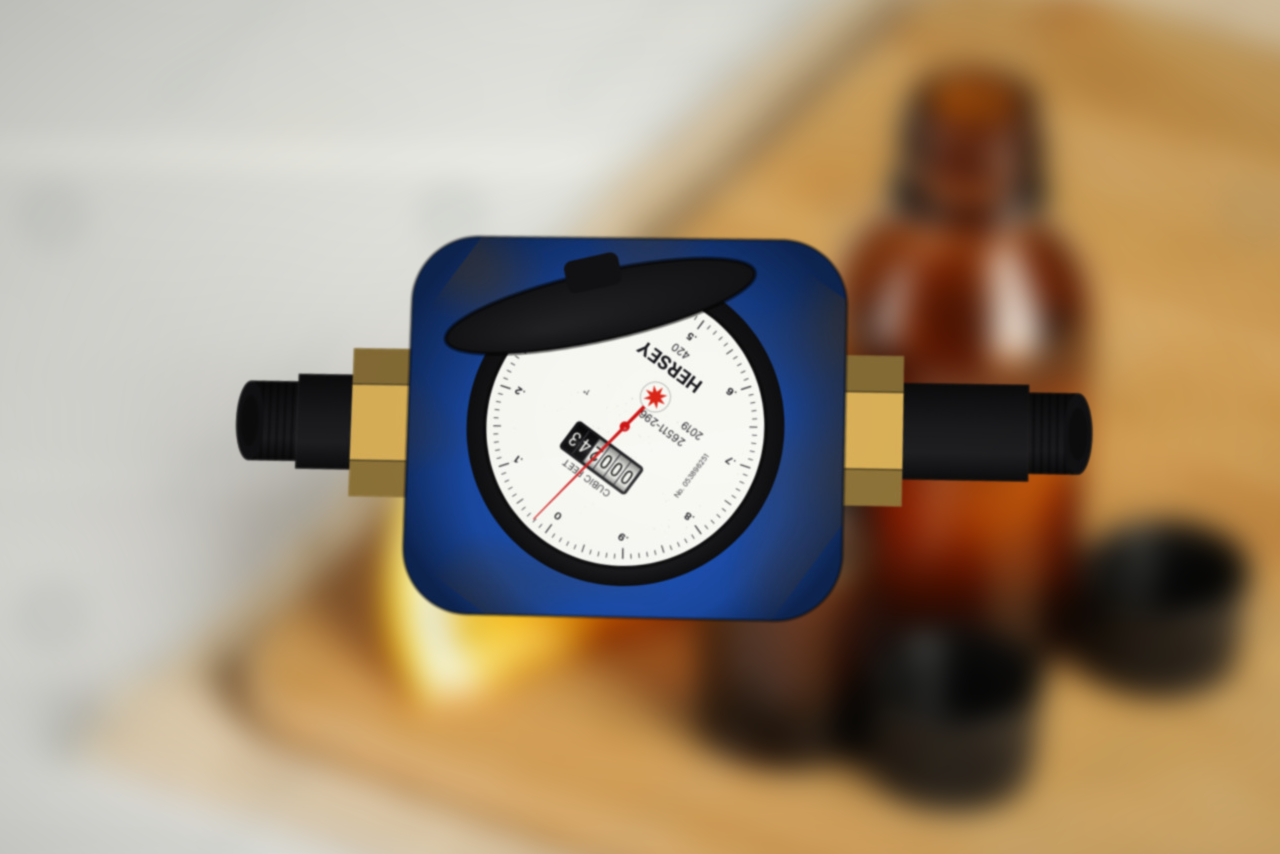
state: 243.02ft³
